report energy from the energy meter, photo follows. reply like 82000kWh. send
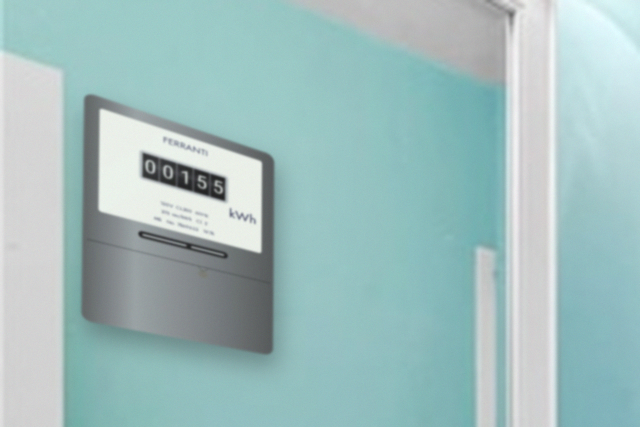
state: 155kWh
